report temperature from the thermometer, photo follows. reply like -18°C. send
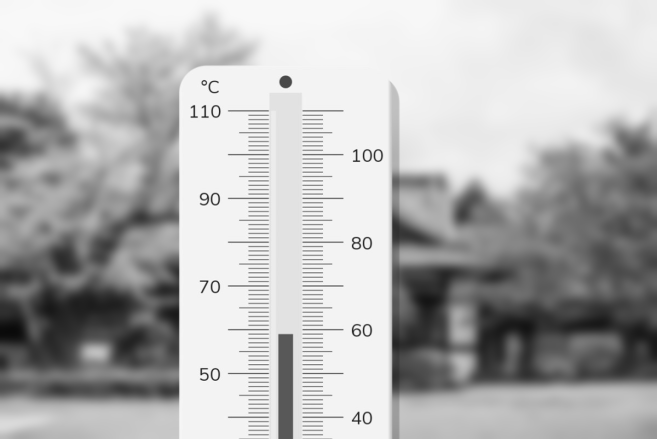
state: 59°C
